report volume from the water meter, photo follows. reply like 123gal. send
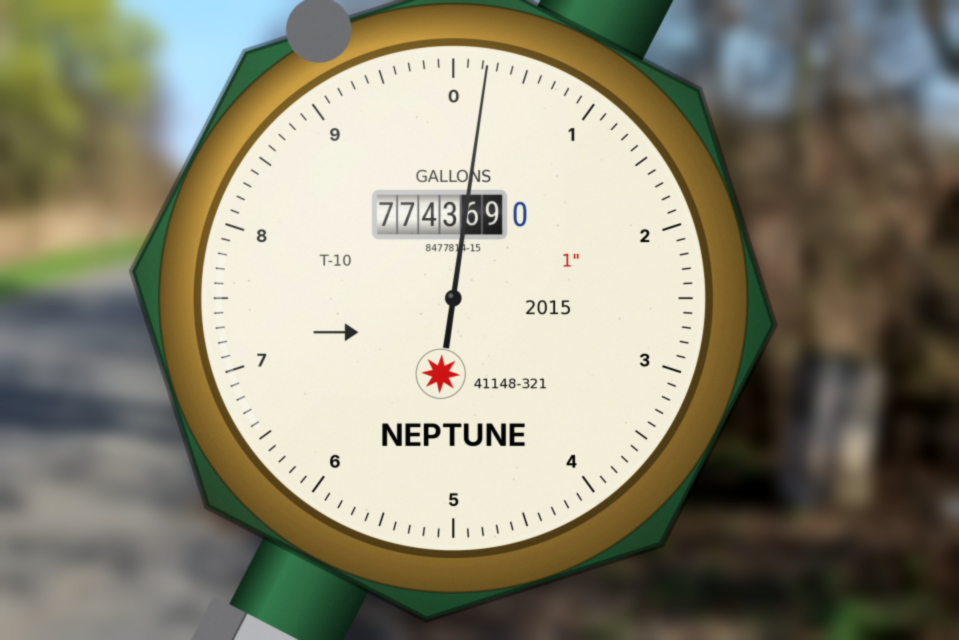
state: 7743690.2gal
